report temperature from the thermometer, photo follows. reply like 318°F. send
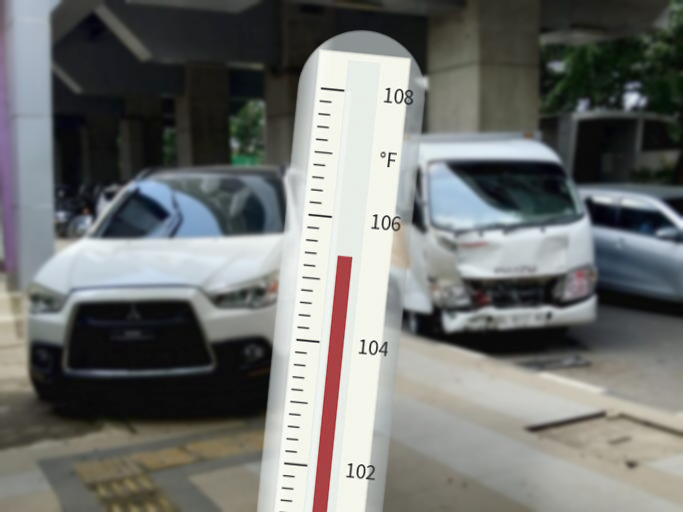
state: 105.4°F
